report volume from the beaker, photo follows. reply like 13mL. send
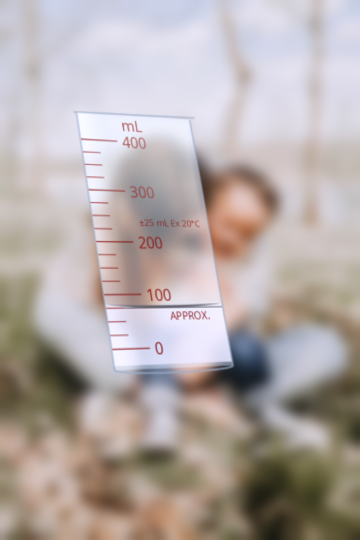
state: 75mL
